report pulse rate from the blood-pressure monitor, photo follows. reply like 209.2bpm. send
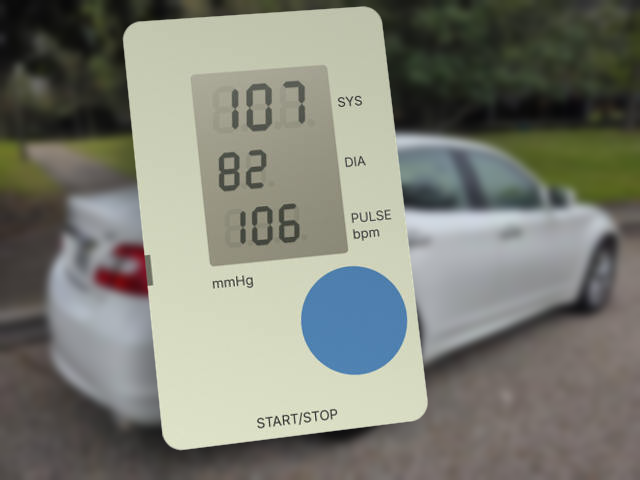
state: 106bpm
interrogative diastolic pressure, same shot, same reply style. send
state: 82mmHg
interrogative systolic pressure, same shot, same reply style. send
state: 107mmHg
